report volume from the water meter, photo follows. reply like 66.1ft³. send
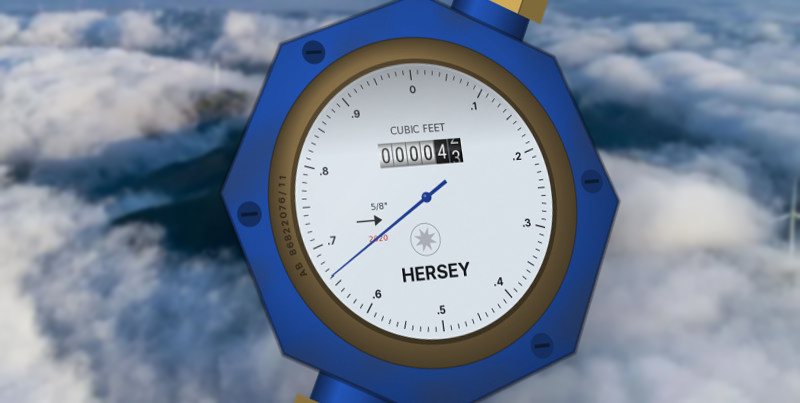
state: 42.66ft³
